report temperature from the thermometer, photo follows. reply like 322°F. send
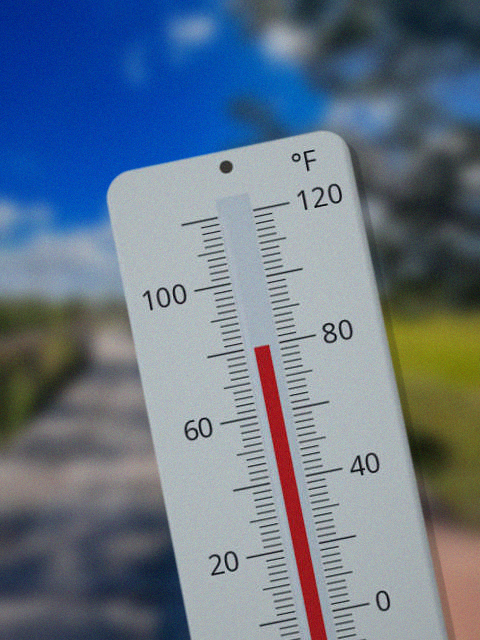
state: 80°F
